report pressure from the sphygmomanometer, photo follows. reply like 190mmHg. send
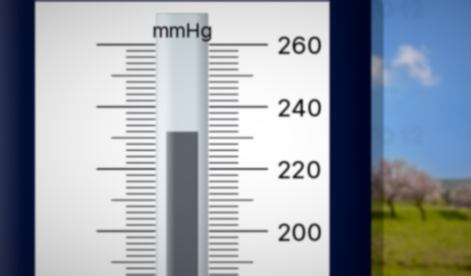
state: 232mmHg
